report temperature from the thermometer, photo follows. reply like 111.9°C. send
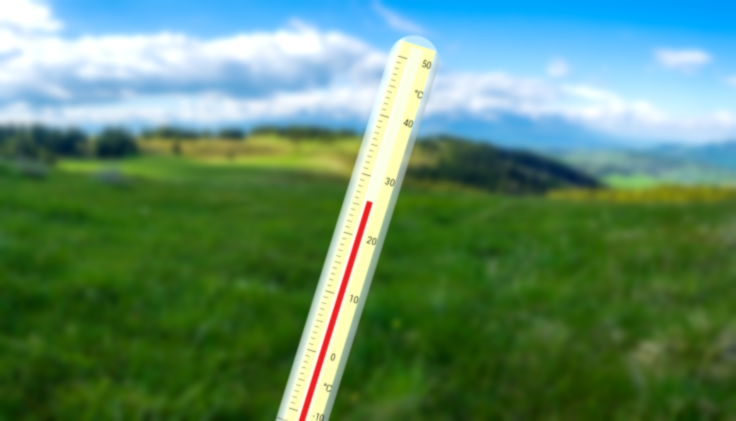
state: 26°C
